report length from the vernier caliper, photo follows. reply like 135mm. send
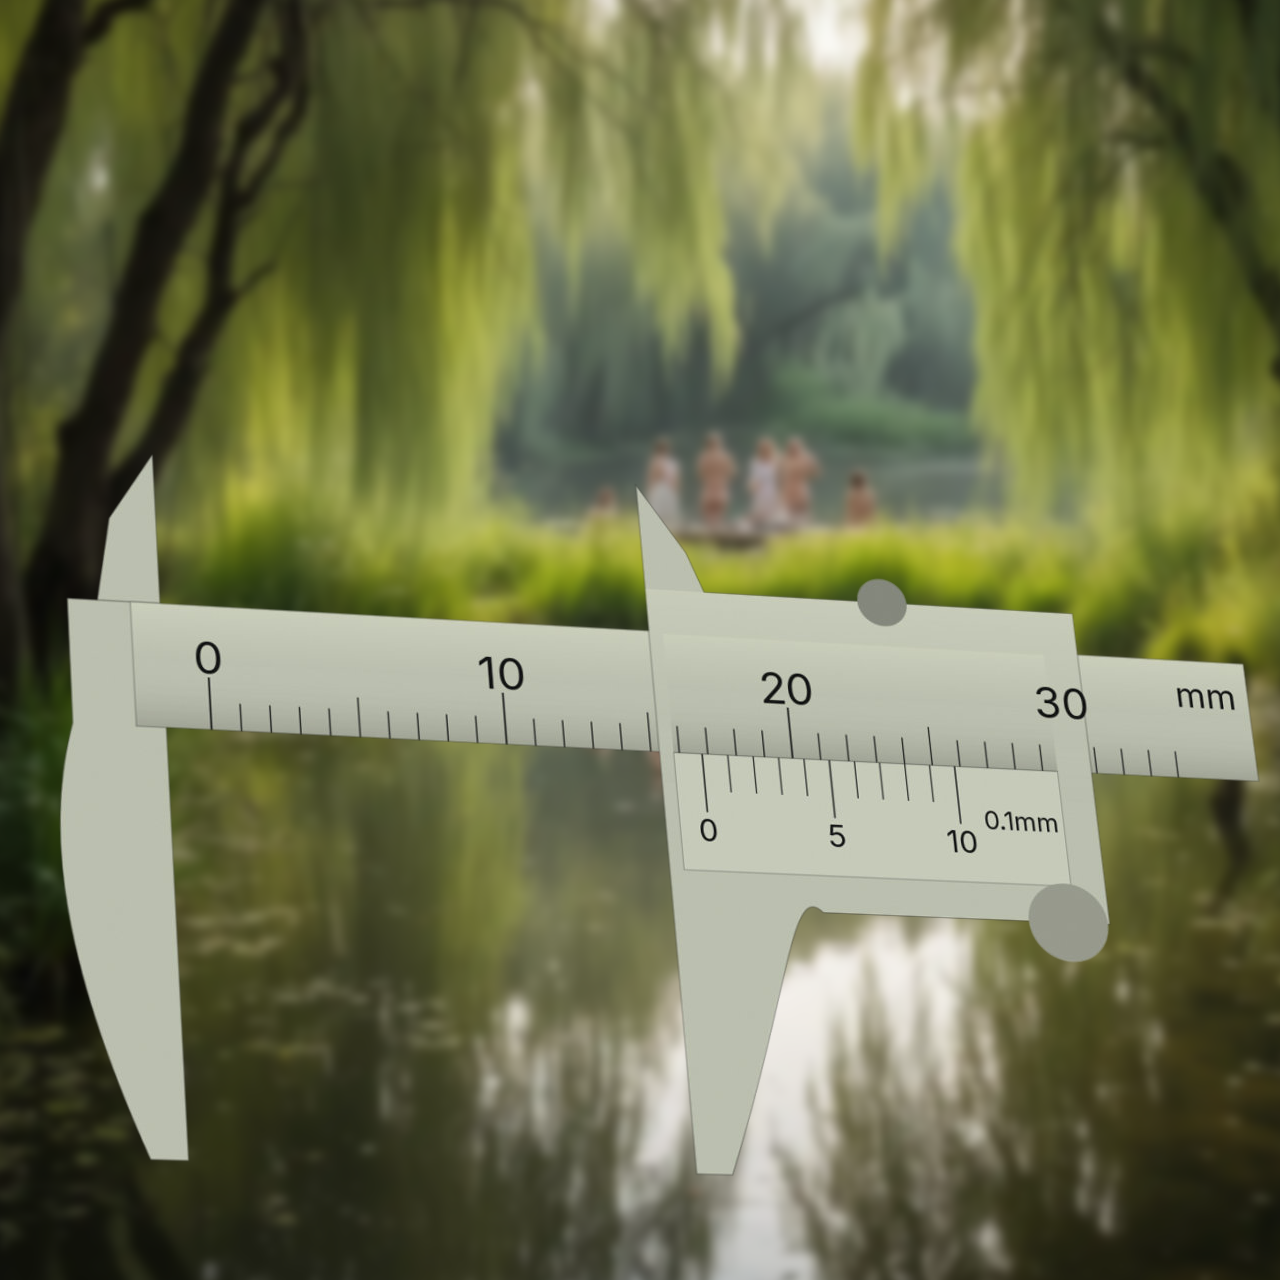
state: 16.8mm
